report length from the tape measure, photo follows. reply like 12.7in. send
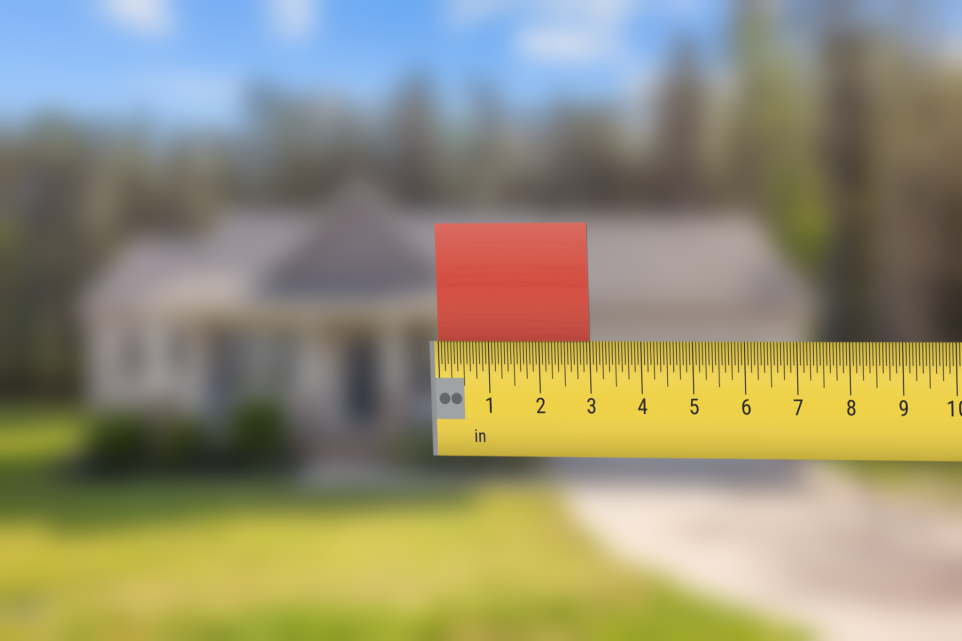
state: 3in
